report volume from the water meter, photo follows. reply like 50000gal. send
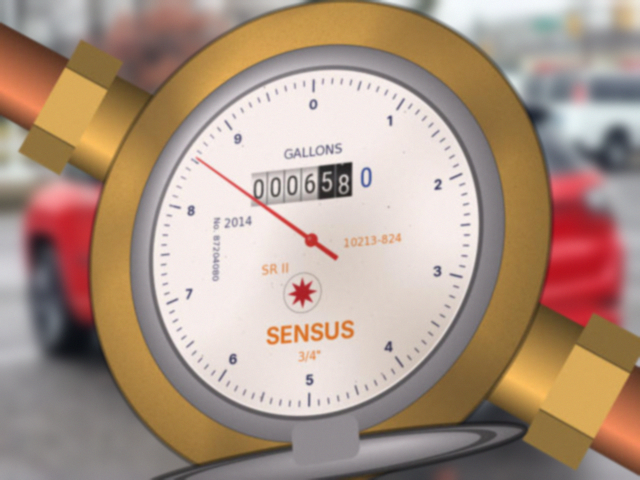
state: 6578.5gal
